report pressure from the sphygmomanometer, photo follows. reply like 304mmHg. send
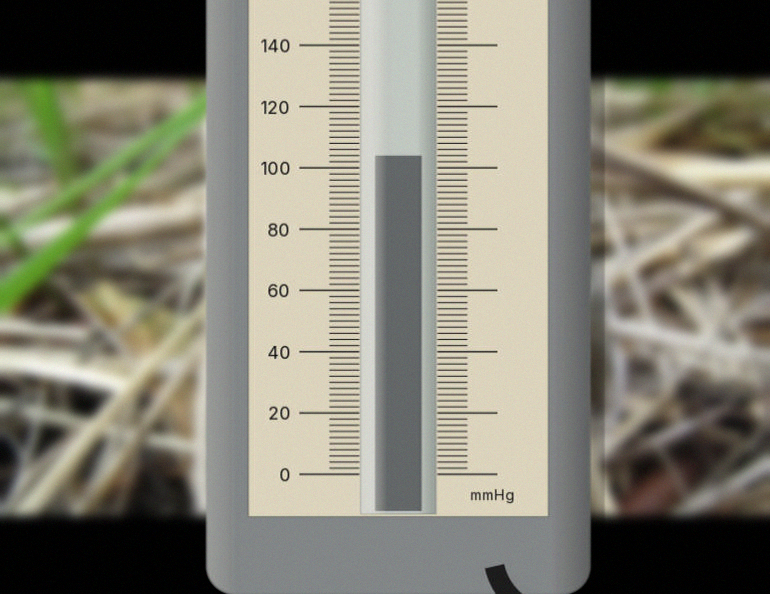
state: 104mmHg
